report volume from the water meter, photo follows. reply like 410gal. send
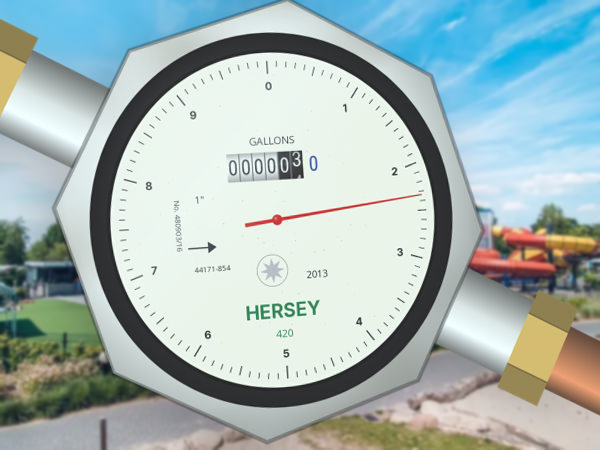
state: 32.3gal
